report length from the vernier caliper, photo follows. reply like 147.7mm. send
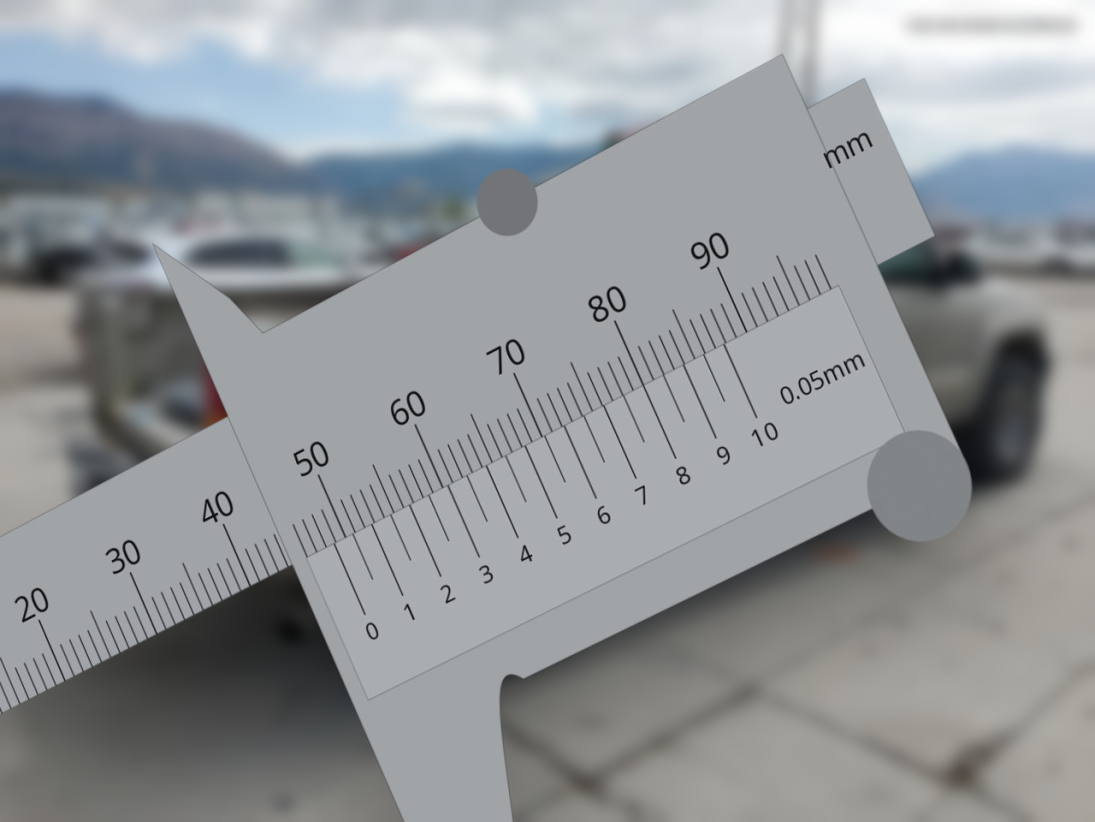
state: 48.8mm
